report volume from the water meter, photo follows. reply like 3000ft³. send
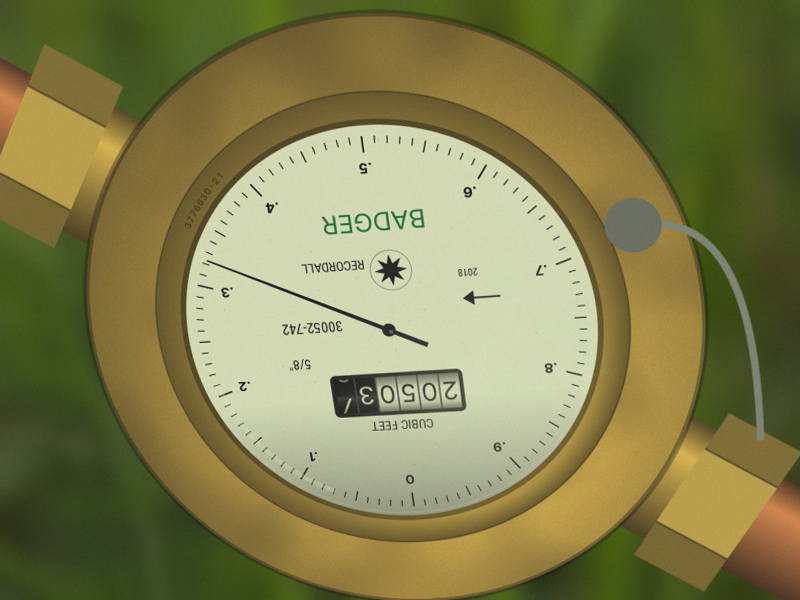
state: 205037.32ft³
